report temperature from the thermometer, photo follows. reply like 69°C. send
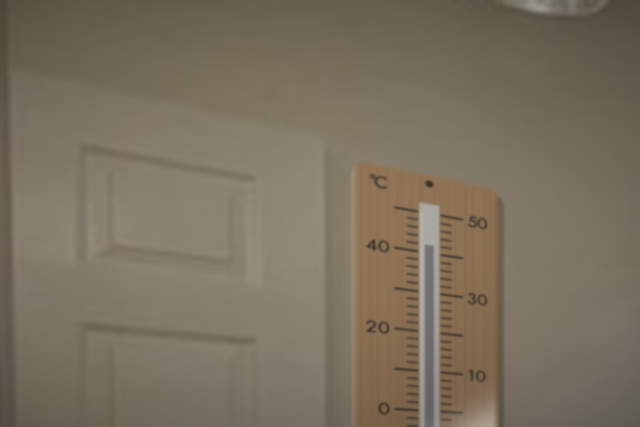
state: 42°C
